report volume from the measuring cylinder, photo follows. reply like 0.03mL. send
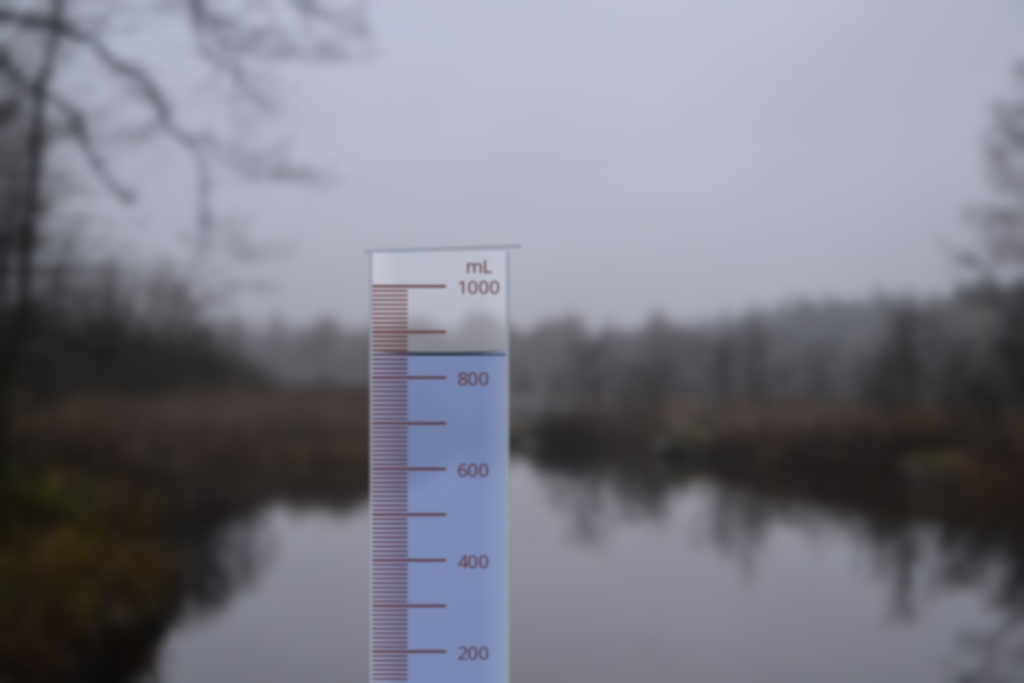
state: 850mL
